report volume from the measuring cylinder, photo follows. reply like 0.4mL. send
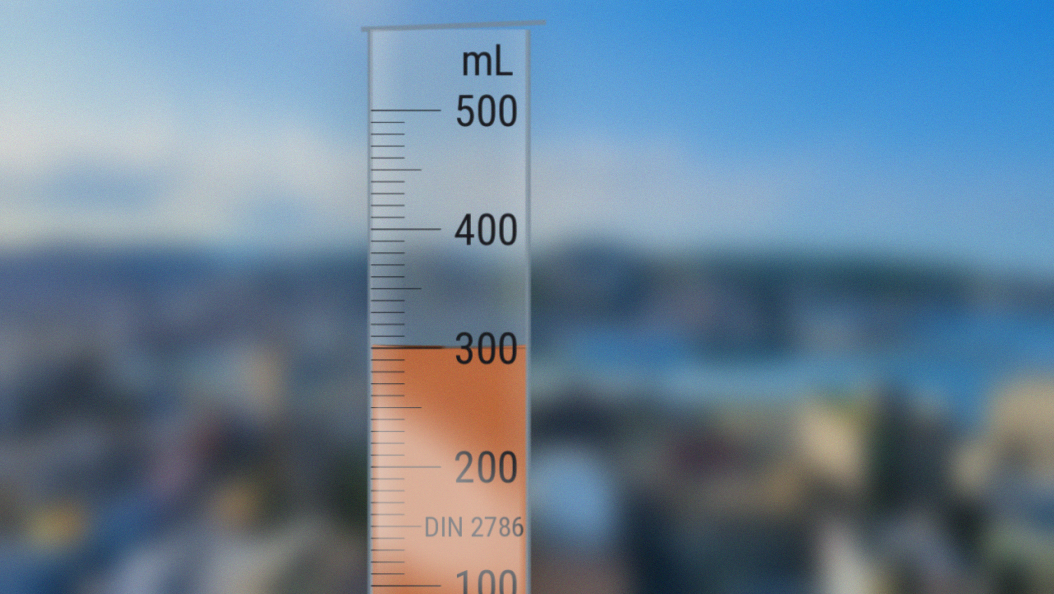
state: 300mL
